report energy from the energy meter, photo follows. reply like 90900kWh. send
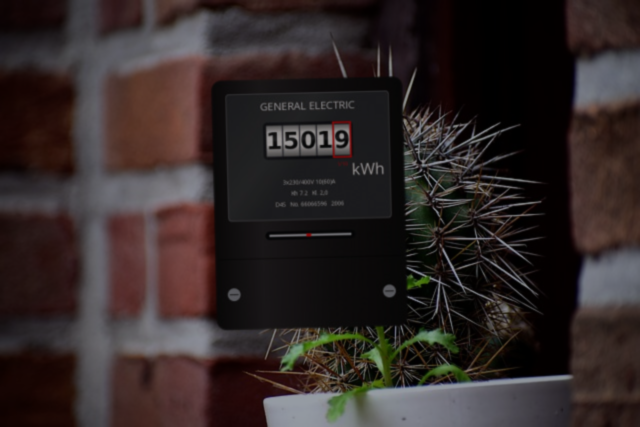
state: 1501.9kWh
